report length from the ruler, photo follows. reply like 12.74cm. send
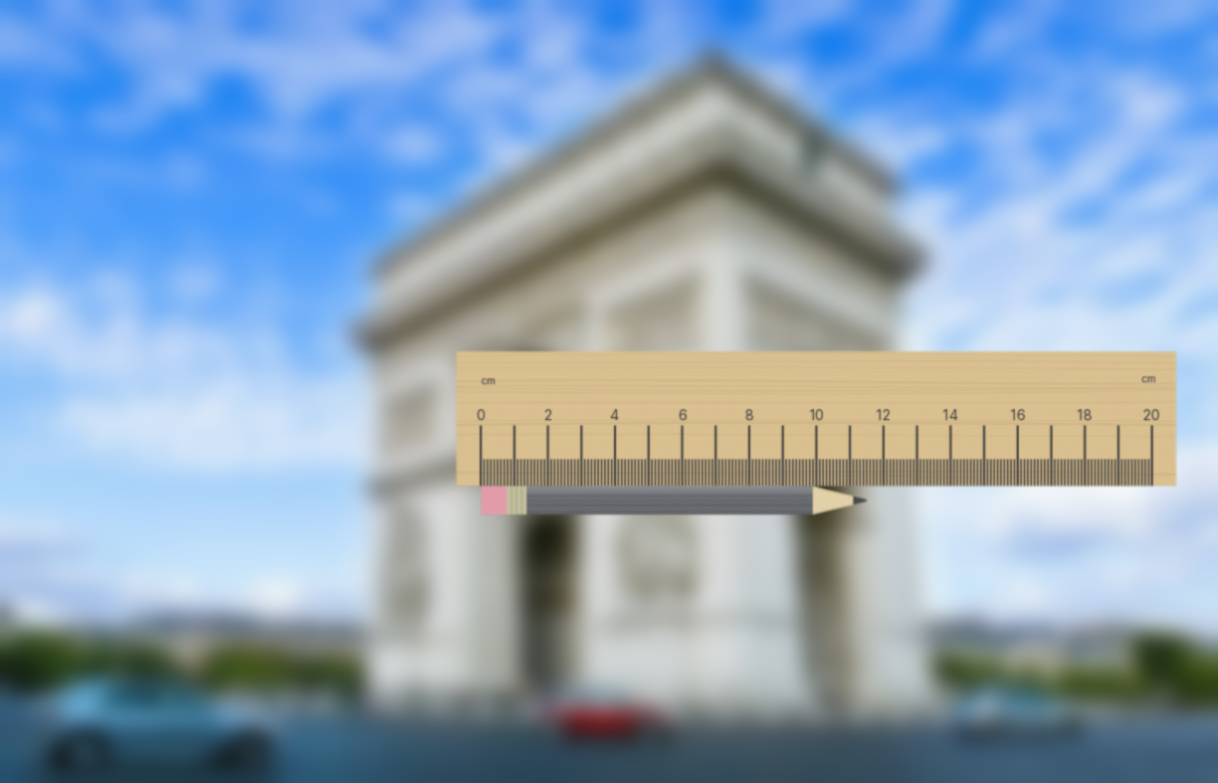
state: 11.5cm
